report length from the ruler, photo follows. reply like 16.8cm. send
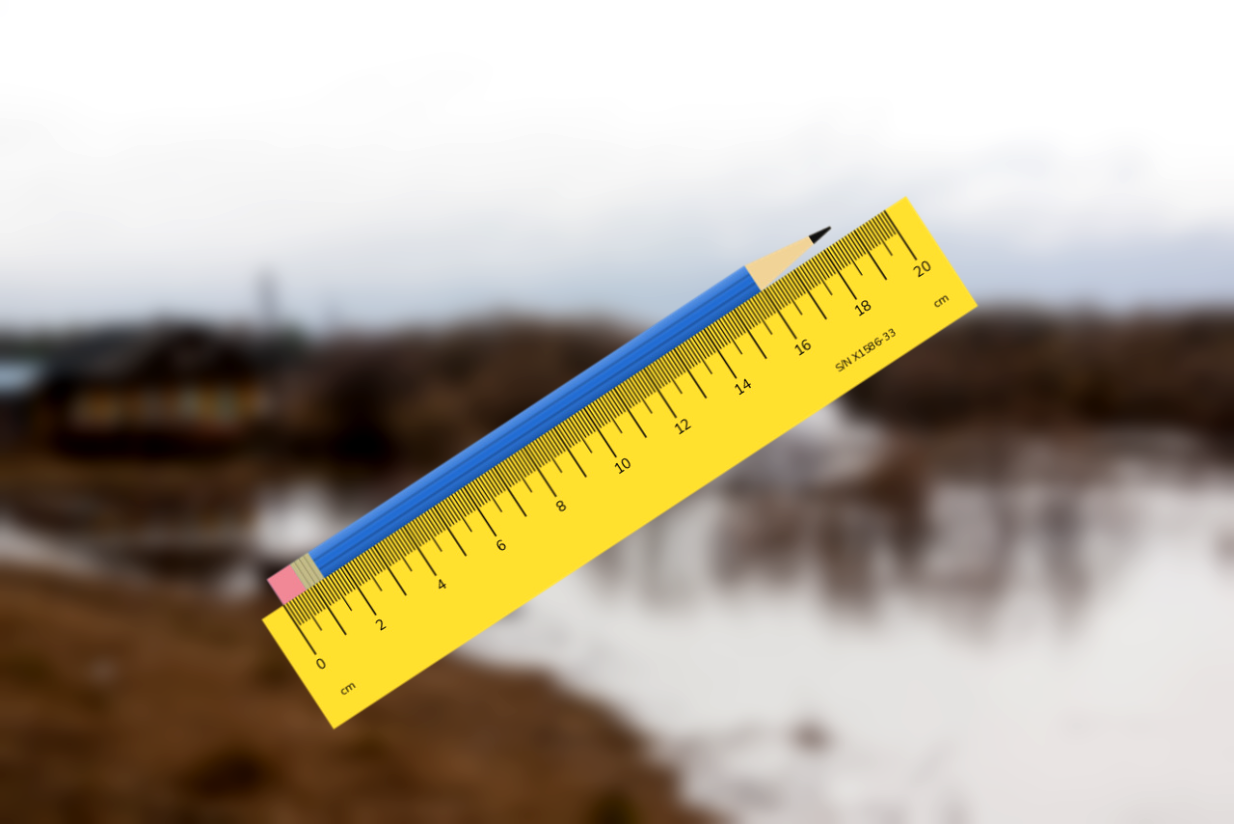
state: 18.5cm
